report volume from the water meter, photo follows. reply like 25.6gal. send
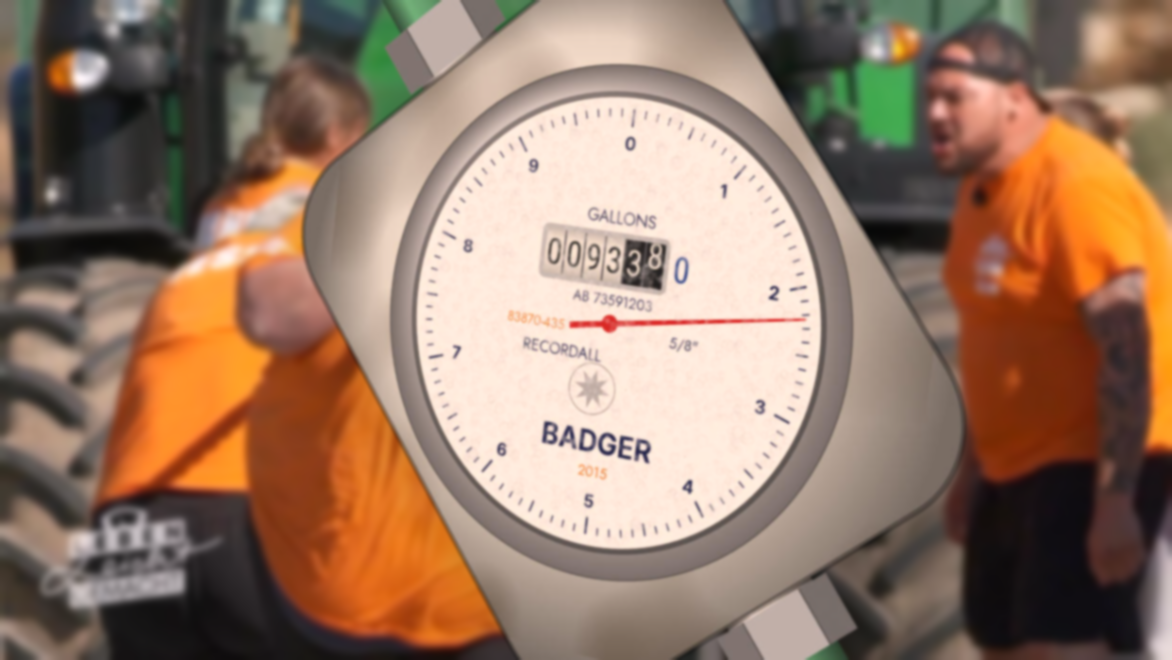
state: 93382.2gal
